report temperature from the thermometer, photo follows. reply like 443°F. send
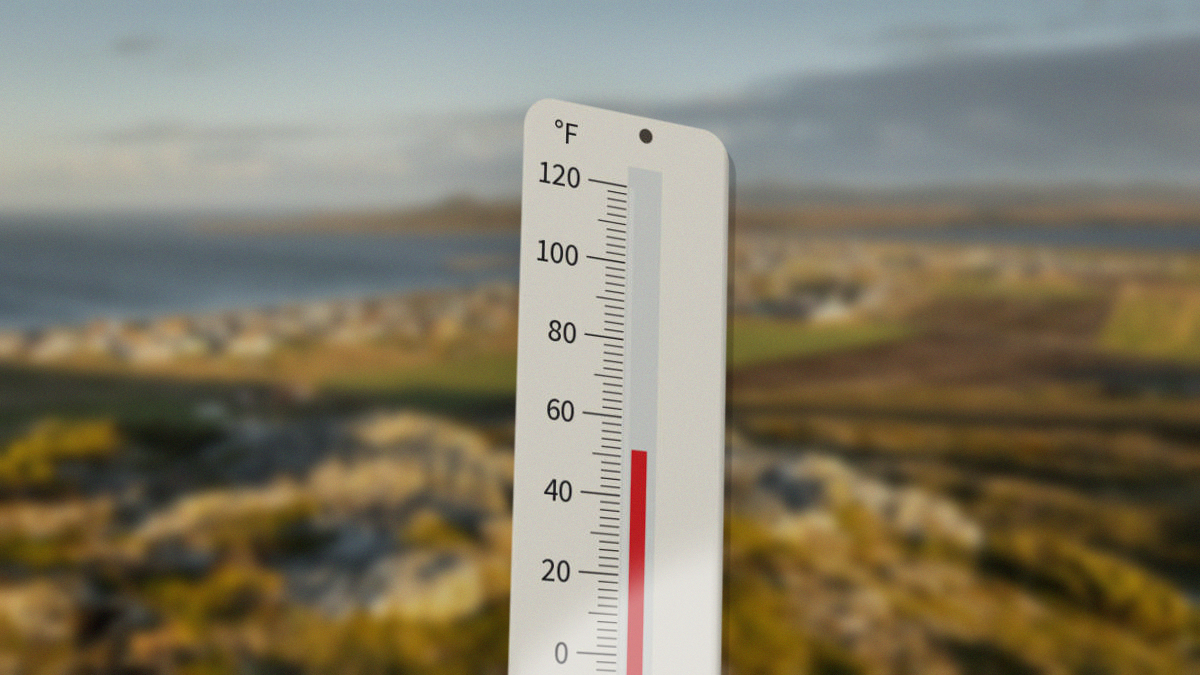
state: 52°F
